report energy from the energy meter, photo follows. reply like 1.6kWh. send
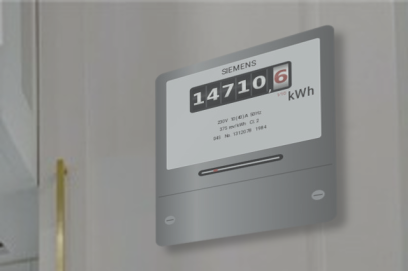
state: 14710.6kWh
